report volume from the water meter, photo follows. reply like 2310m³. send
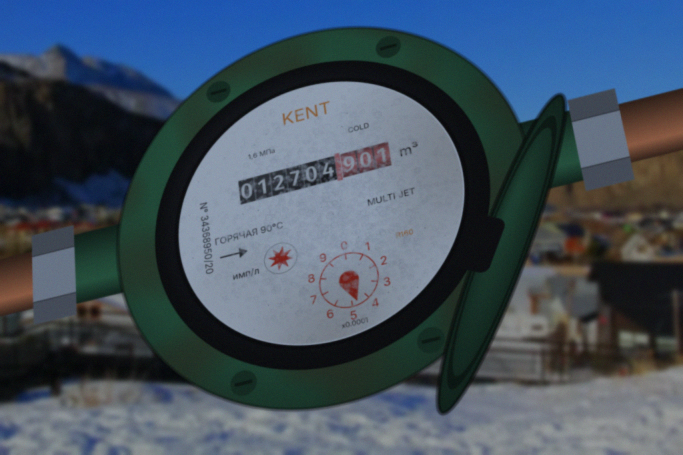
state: 12704.9014m³
